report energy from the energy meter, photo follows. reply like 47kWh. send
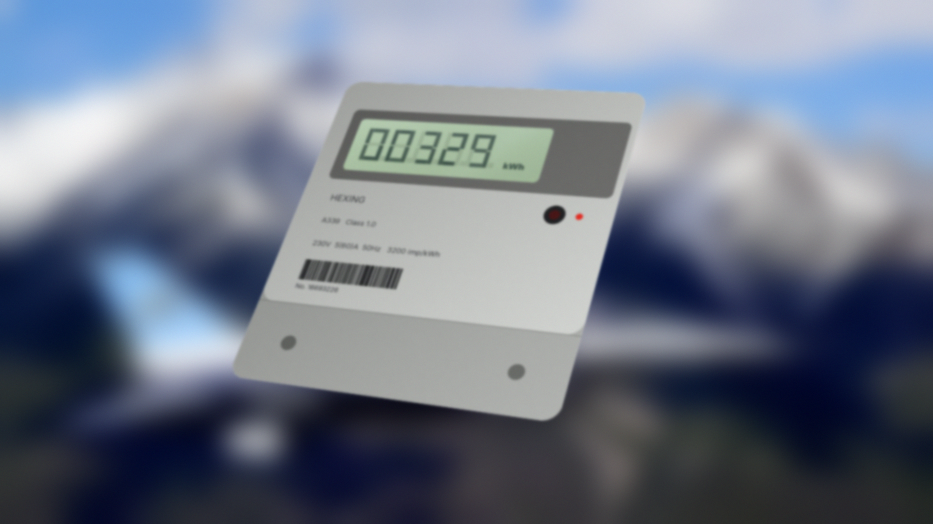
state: 329kWh
